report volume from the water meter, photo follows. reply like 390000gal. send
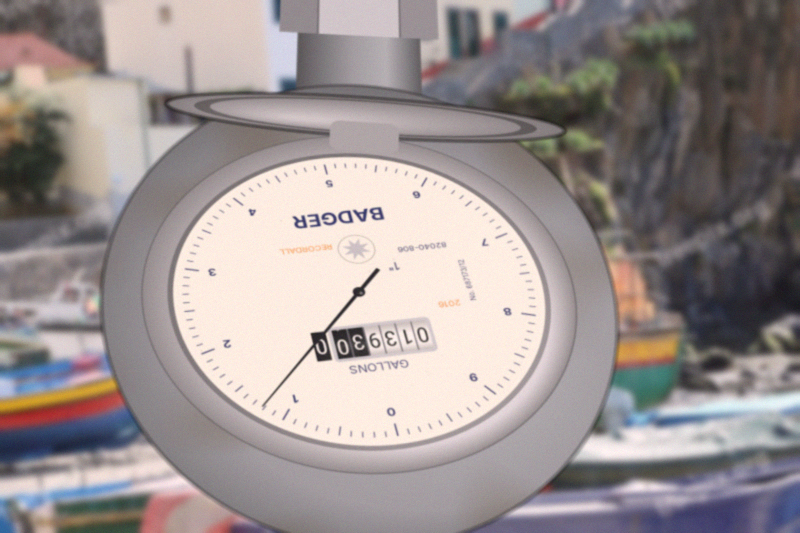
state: 139301.2gal
